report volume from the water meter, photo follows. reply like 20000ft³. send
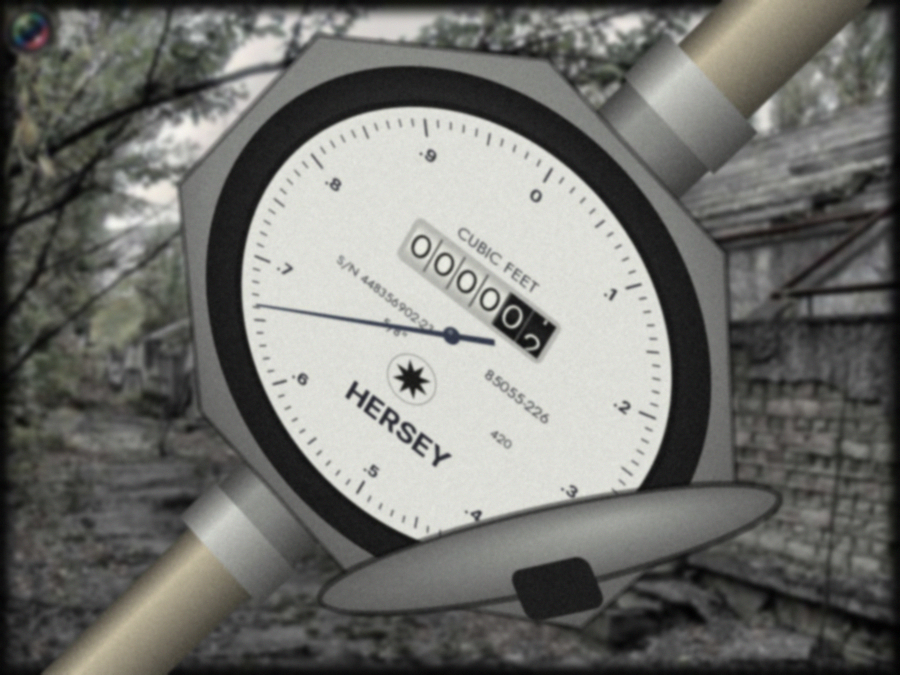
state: 1.66ft³
